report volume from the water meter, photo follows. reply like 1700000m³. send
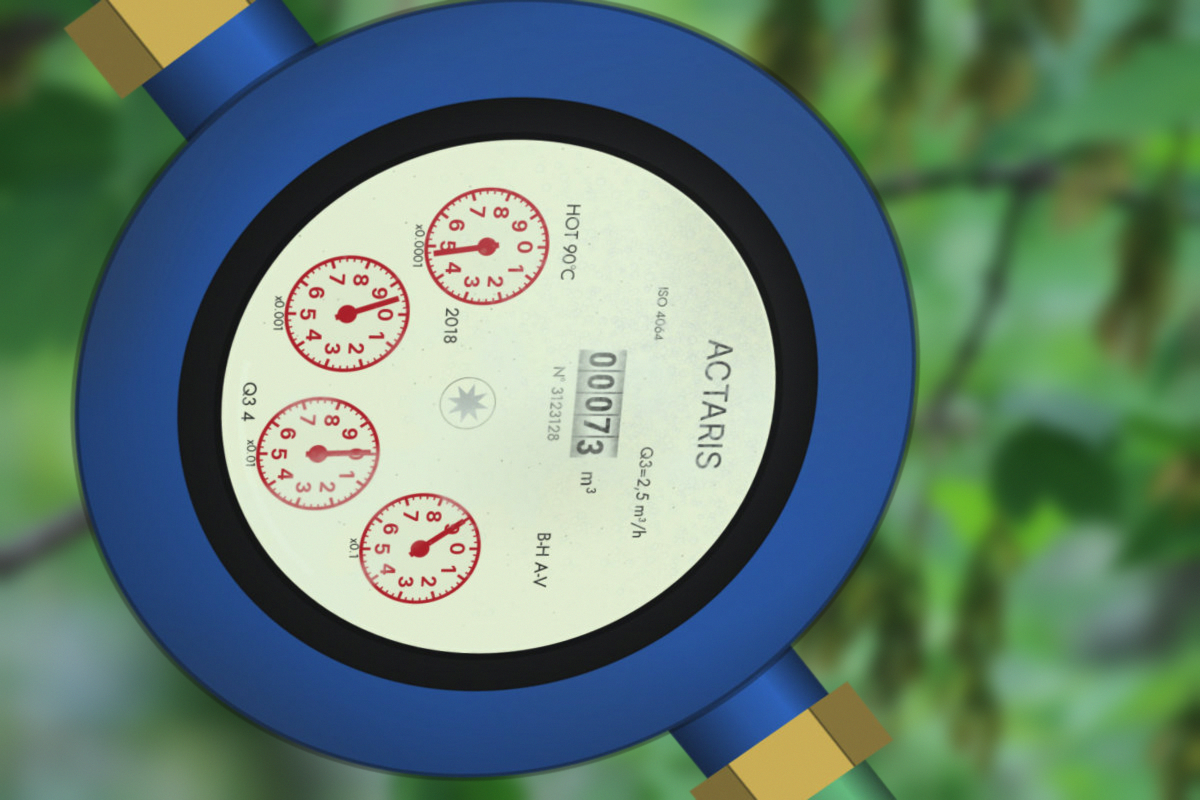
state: 72.8994m³
